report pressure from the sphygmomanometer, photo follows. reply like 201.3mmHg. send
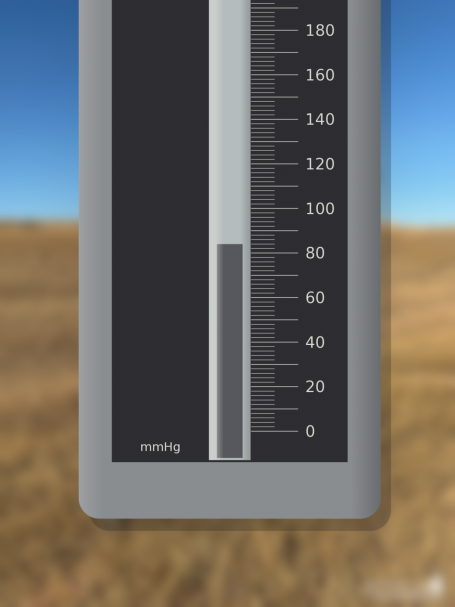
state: 84mmHg
